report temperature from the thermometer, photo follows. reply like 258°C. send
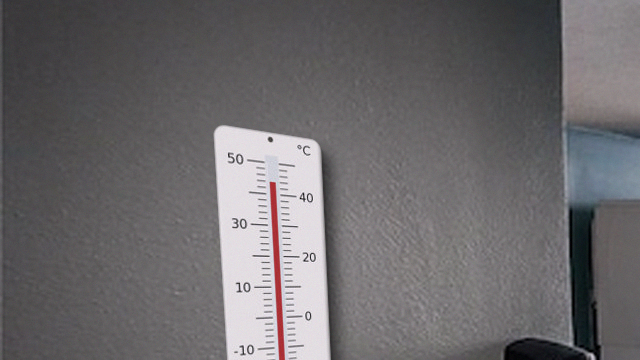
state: 44°C
